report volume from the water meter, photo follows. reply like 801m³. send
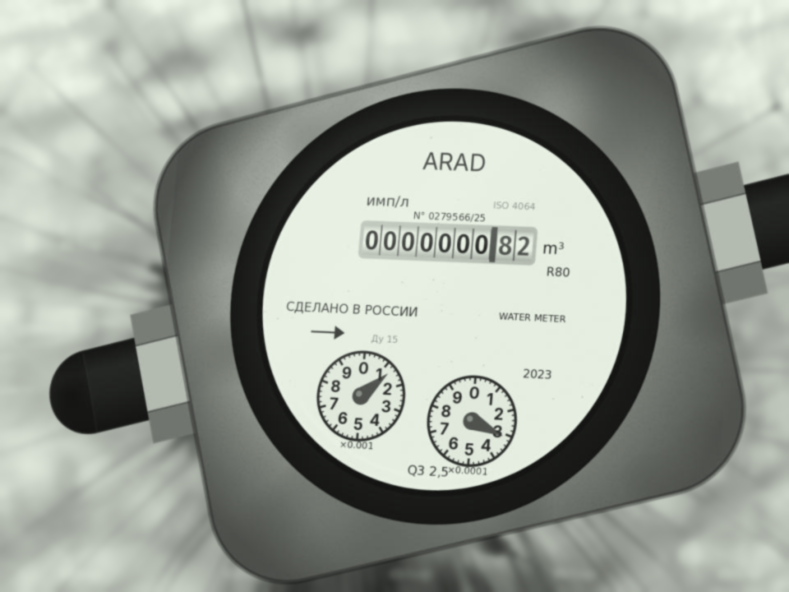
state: 0.8213m³
